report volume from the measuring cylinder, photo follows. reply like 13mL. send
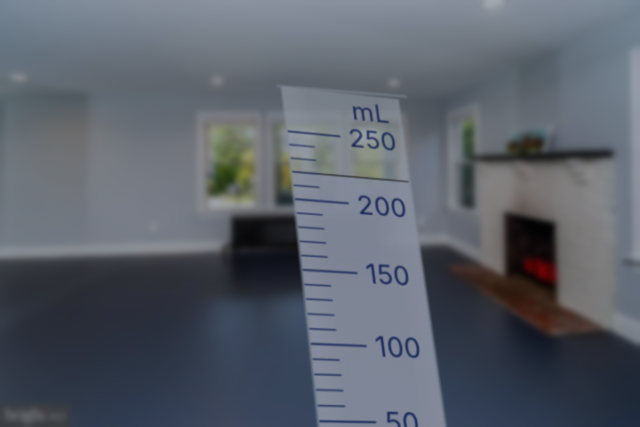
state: 220mL
